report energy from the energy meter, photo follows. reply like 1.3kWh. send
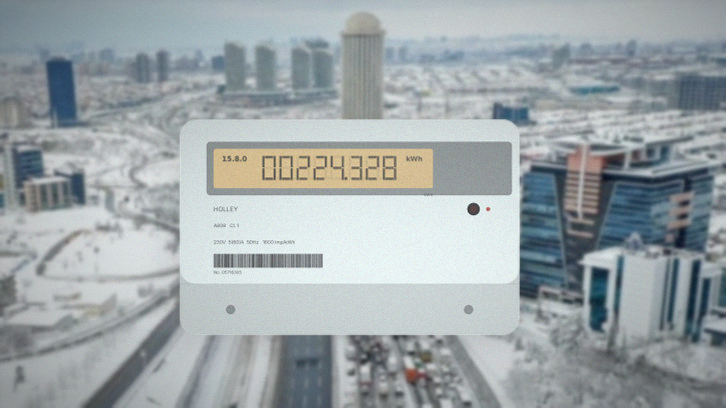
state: 224.328kWh
